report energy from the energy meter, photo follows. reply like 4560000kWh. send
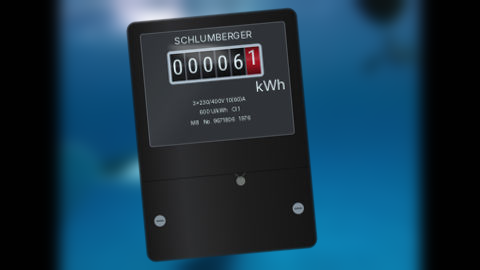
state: 6.1kWh
